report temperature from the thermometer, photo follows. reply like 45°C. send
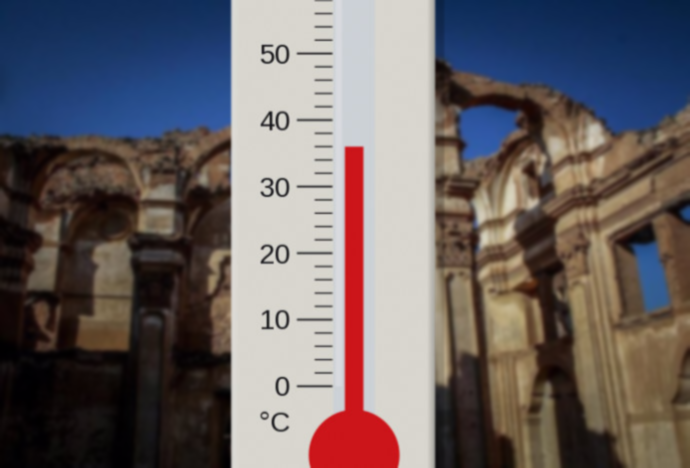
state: 36°C
